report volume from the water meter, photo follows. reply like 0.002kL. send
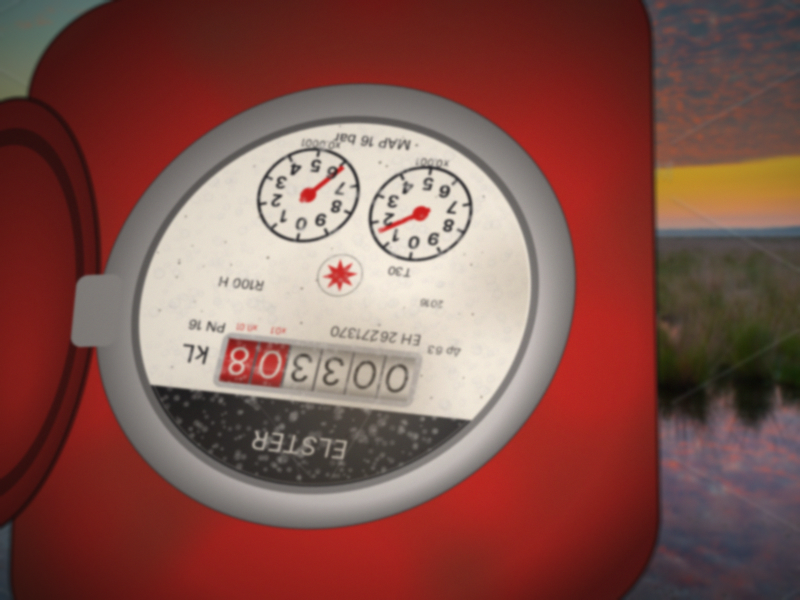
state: 33.0816kL
